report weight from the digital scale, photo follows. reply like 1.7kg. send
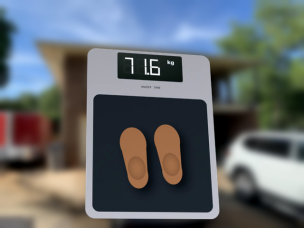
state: 71.6kg
